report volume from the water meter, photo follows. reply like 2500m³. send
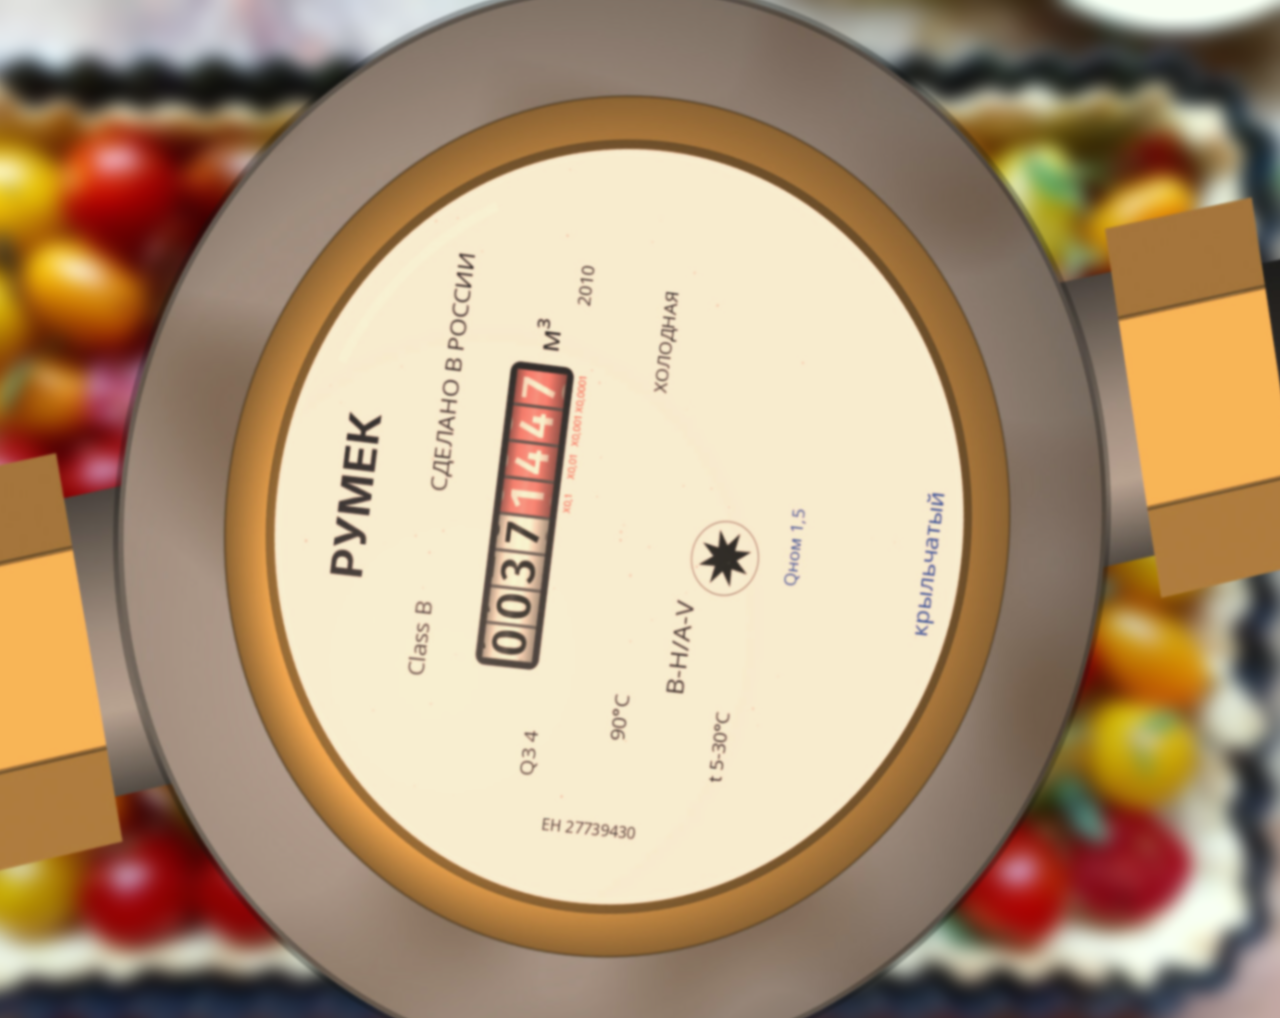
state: 37.1447m³
